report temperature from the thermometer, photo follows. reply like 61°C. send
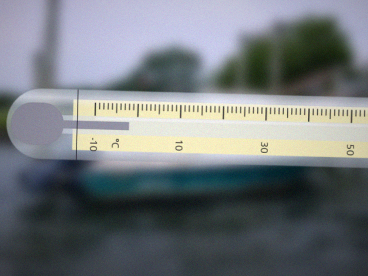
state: -2°C
